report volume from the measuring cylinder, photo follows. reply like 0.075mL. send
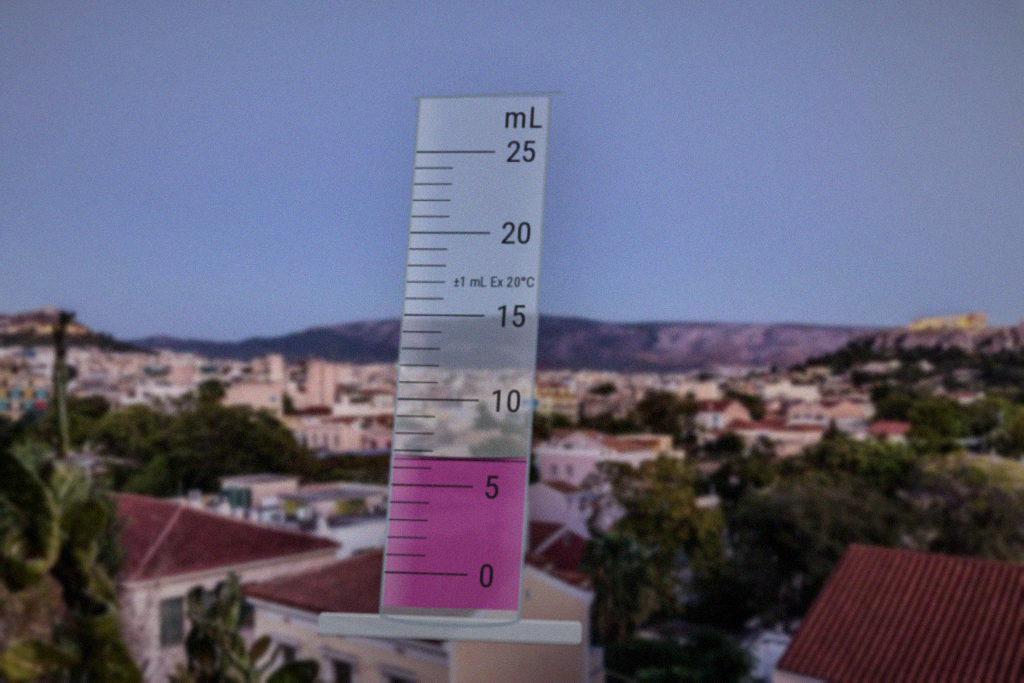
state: 6.5mL
